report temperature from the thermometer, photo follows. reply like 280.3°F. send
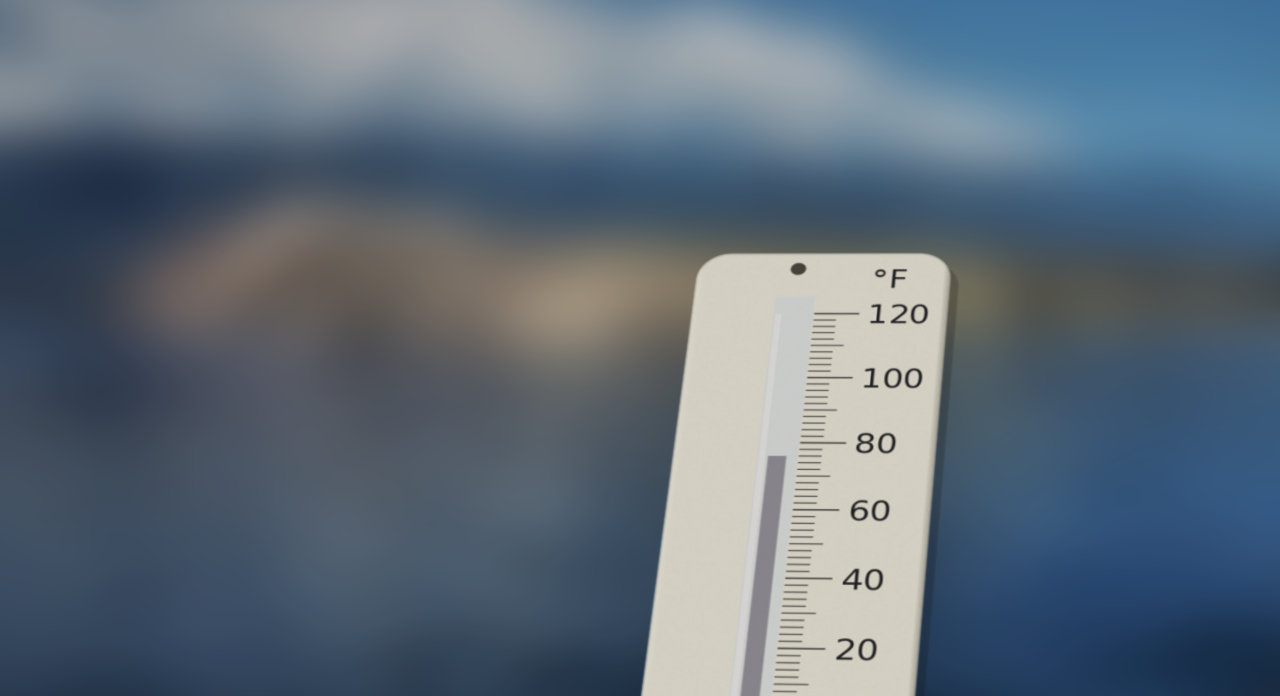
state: 76°F
